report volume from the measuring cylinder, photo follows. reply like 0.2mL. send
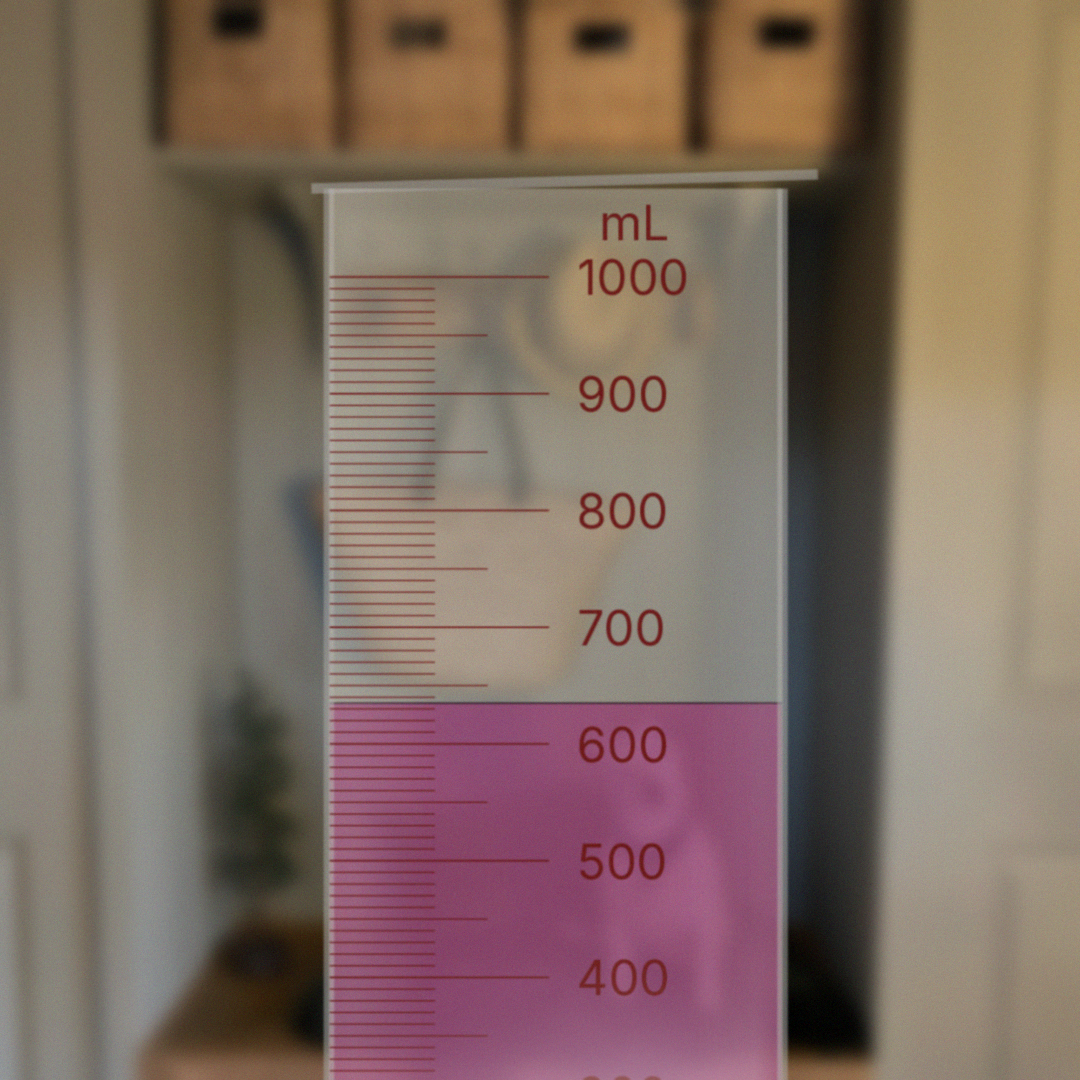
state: 635mL
